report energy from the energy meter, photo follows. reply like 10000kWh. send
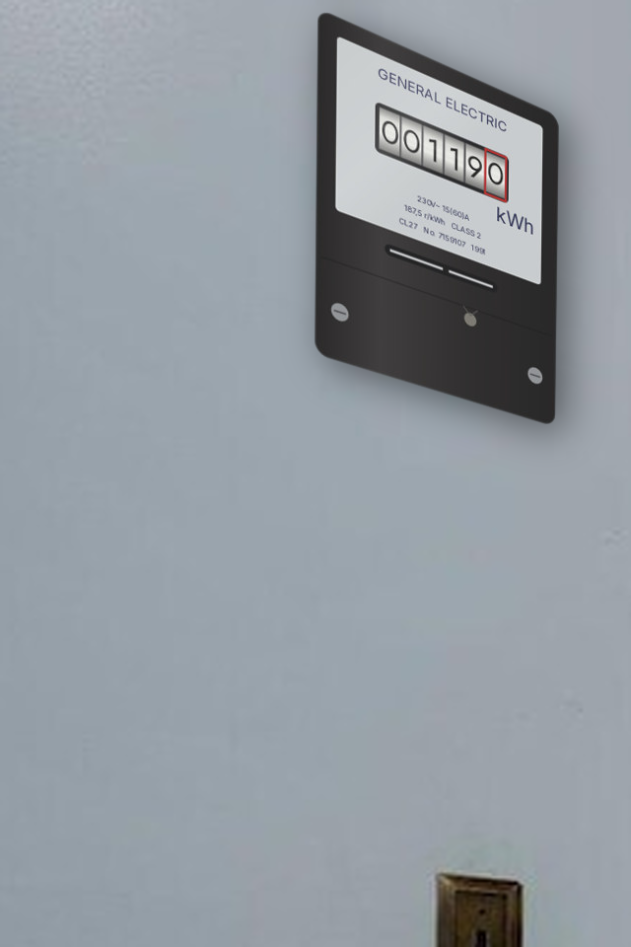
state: 119.0kWh
